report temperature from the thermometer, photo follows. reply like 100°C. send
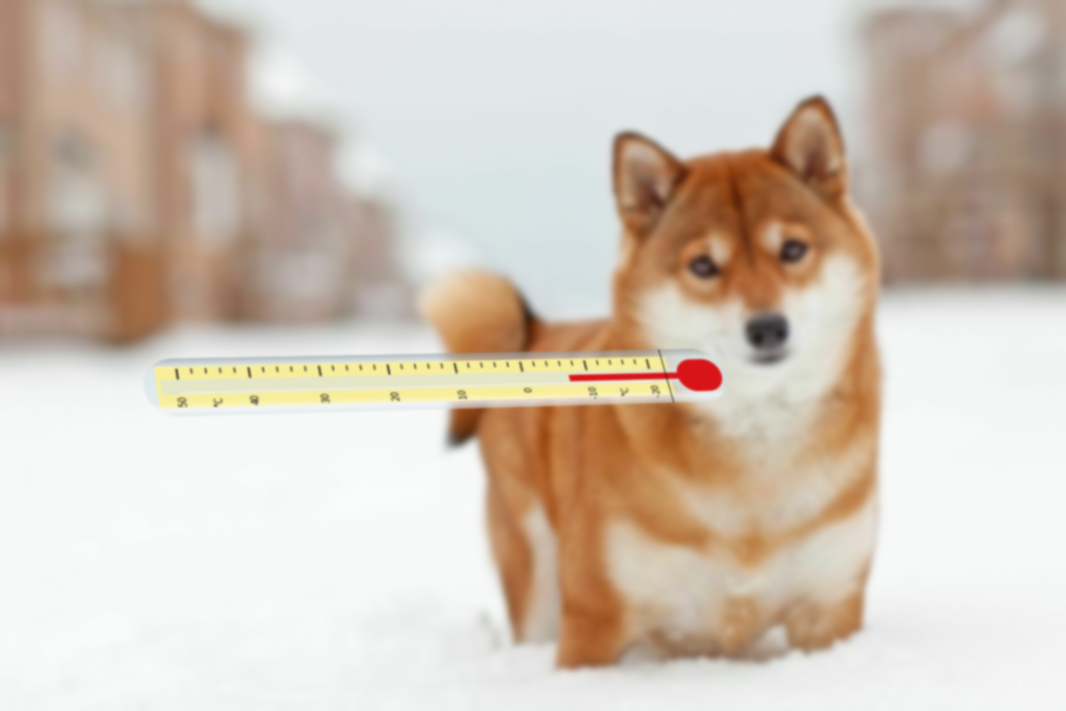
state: -7°C
